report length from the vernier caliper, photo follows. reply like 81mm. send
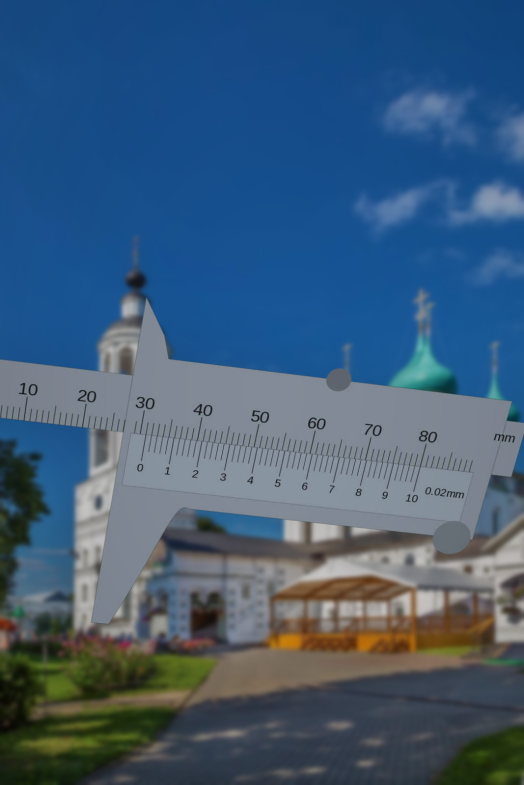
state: 31.0mm
